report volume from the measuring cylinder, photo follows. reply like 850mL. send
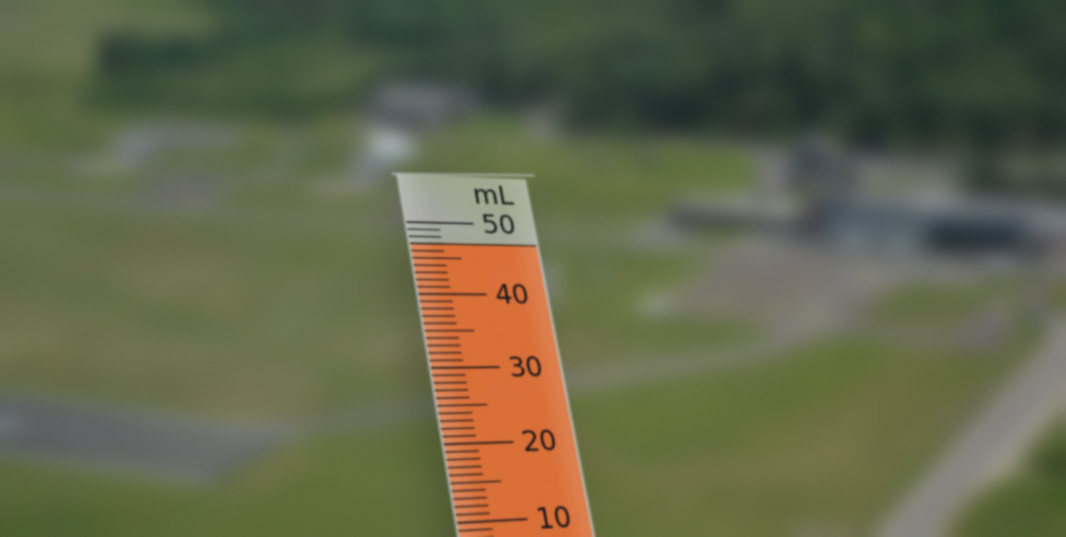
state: 47mL
